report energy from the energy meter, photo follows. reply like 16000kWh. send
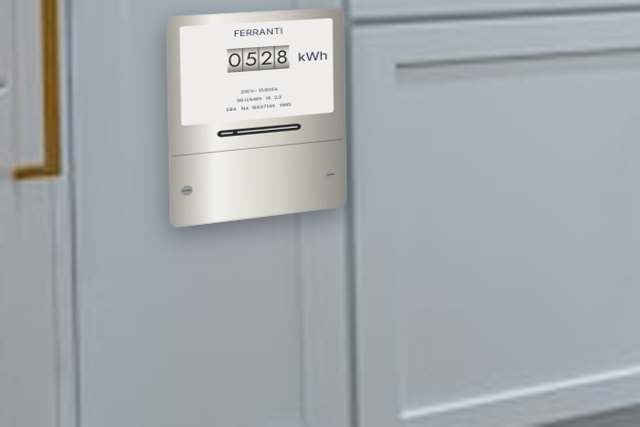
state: 528kWh
